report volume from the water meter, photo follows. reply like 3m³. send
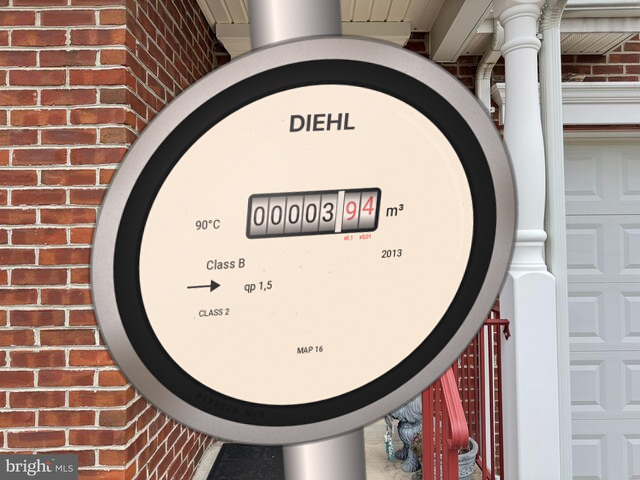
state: 3.94m³
